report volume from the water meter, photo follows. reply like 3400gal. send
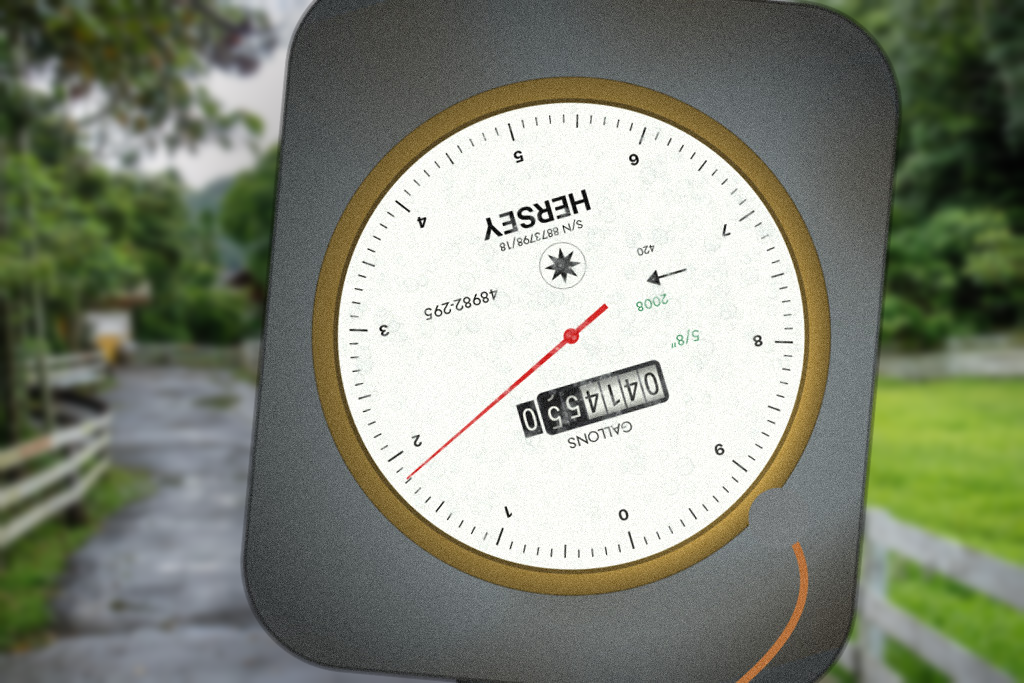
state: 414551.8gal
